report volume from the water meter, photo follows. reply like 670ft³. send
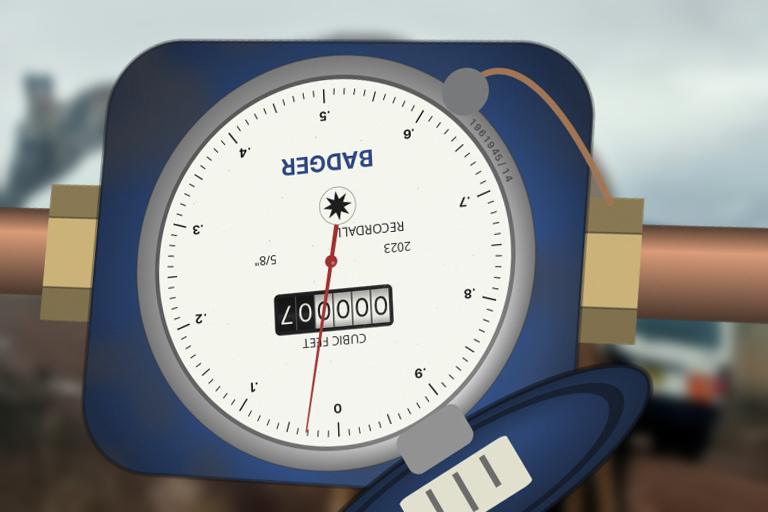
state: 7.03ft³
